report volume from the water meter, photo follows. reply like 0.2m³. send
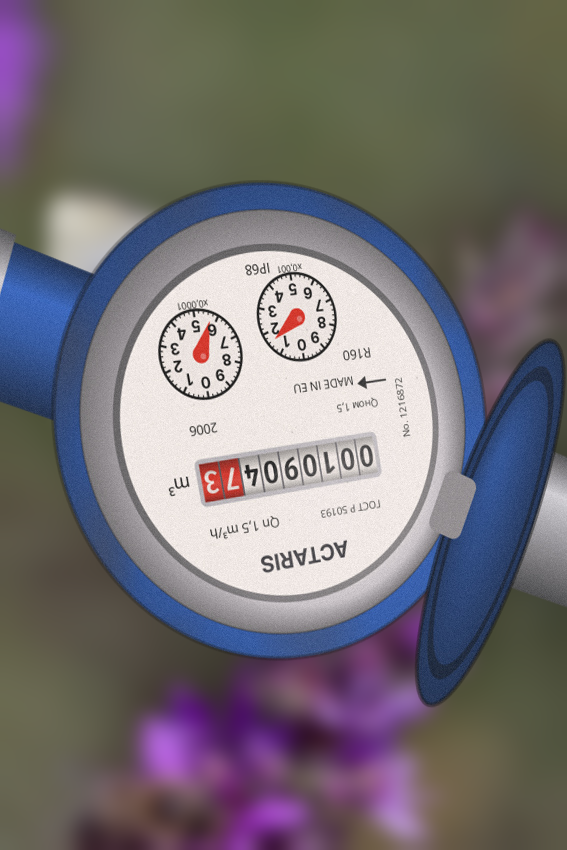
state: 10904.7315m³
